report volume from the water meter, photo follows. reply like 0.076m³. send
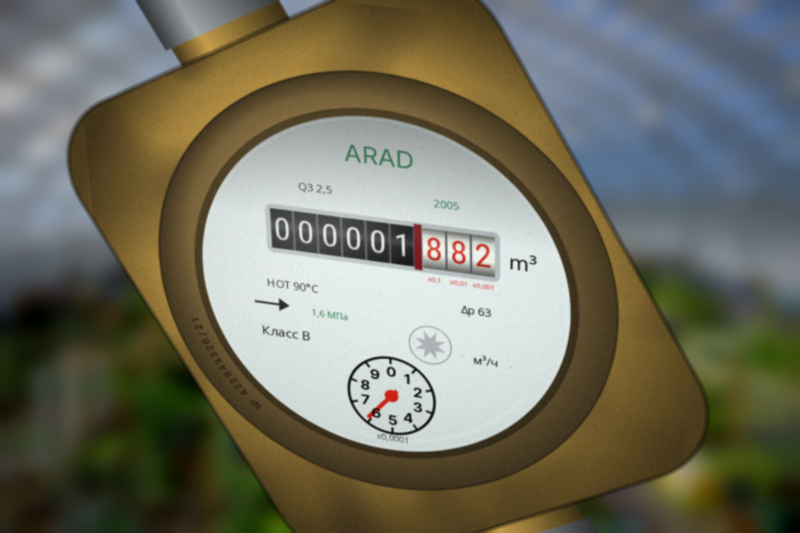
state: 1.8826m³
